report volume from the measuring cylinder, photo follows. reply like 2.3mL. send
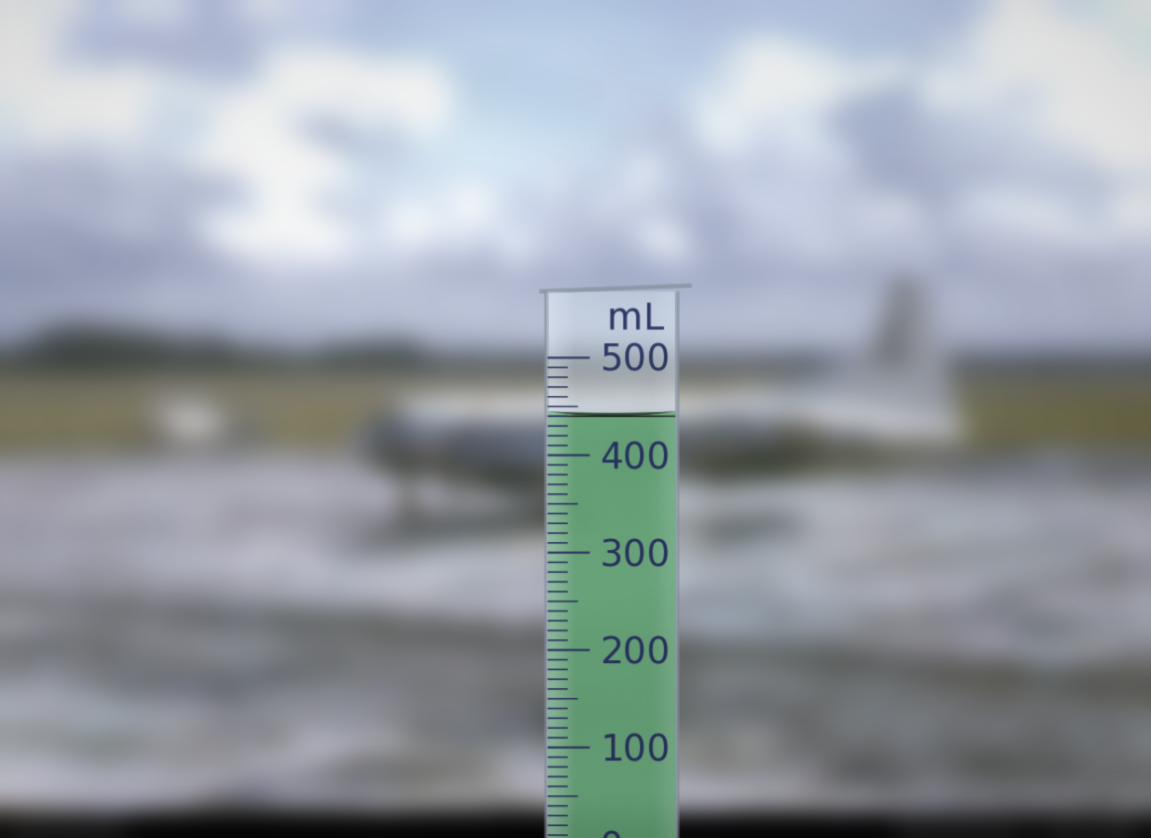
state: 440mL
